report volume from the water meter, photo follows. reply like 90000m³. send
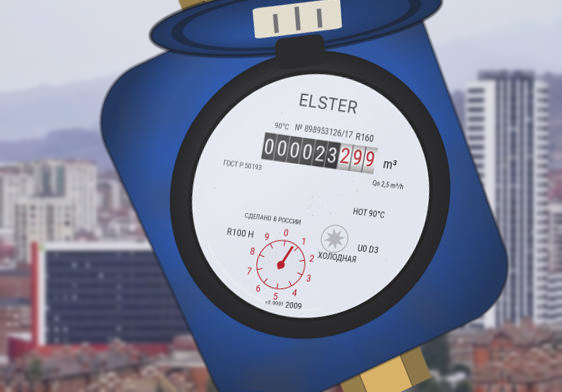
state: 23.2990m³
